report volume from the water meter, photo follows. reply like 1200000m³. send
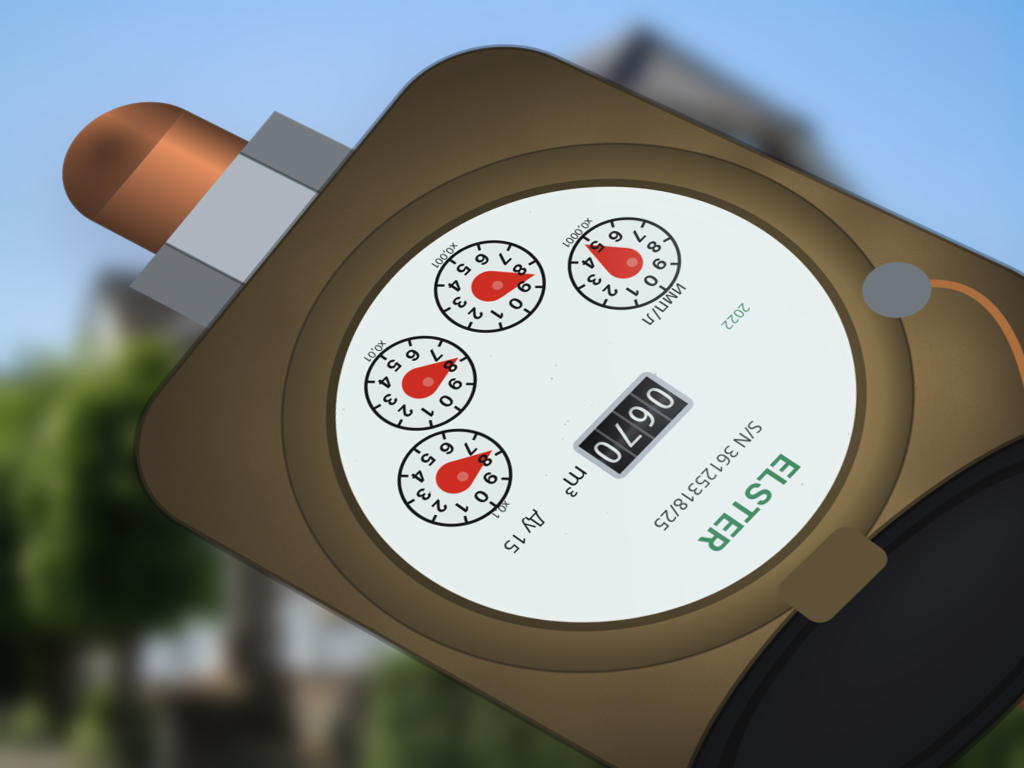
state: 670.7784m³
